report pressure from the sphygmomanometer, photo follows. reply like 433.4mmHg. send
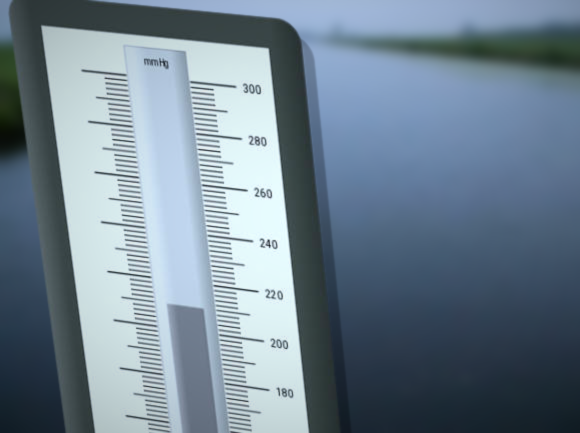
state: 210mmHg
